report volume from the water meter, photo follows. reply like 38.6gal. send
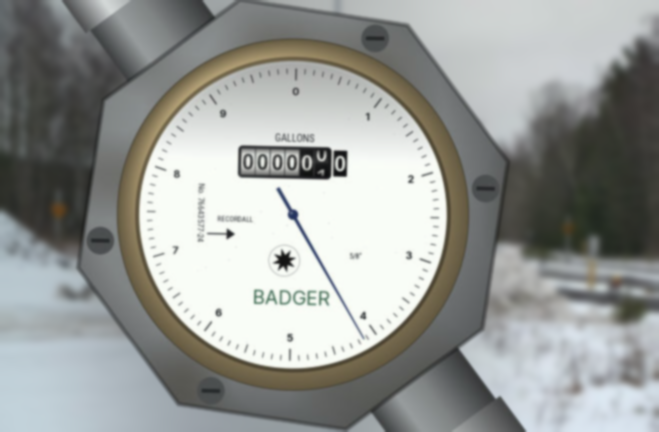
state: 4.1gal
